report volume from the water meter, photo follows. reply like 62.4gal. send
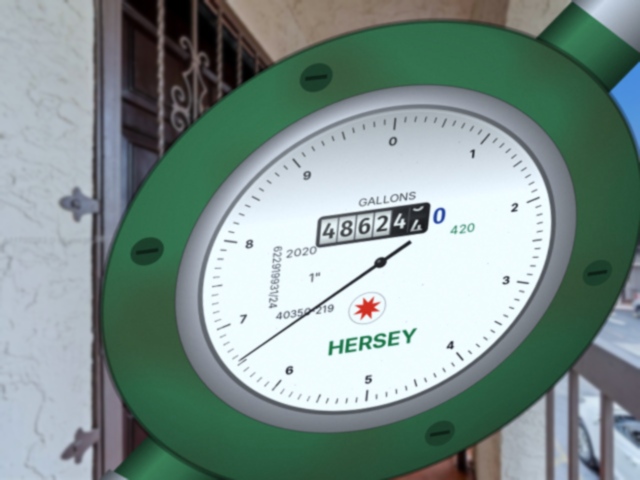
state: 4862436.5gal
